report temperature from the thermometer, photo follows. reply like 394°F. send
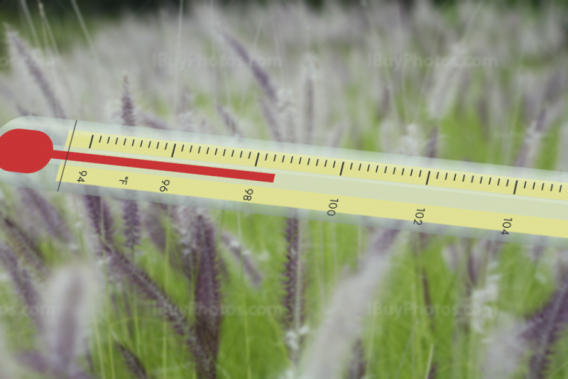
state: 98.5°F
